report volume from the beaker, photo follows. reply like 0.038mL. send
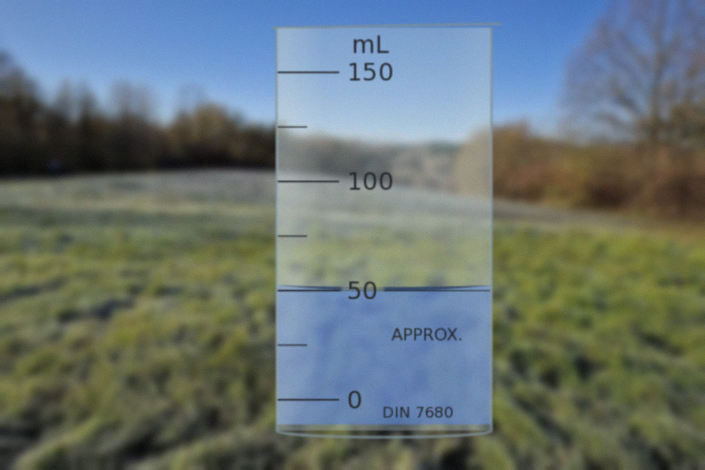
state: 50mL
